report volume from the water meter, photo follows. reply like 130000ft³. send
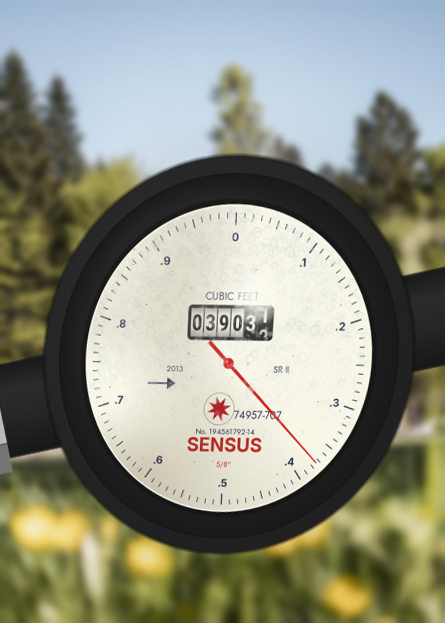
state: 39031.37ft³
